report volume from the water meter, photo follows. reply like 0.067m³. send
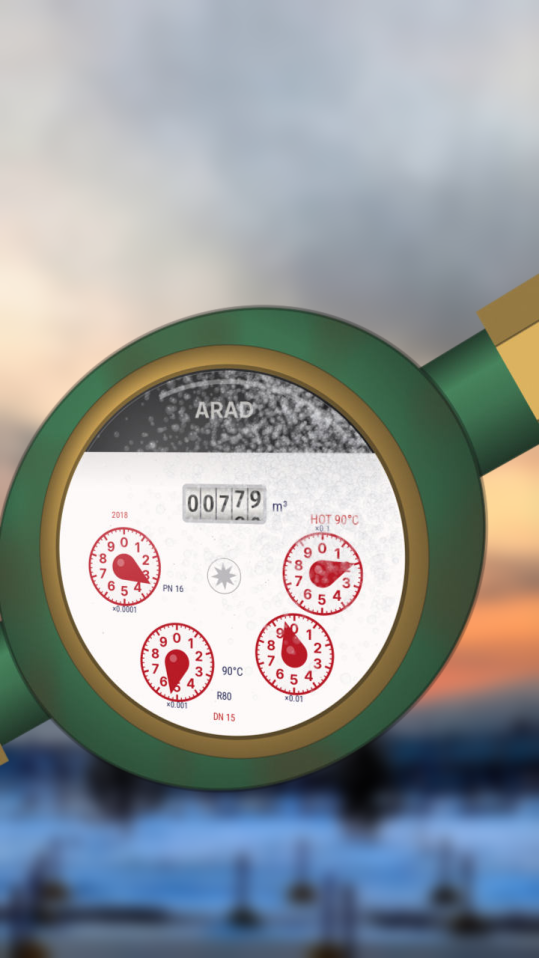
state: 779.1953m³
